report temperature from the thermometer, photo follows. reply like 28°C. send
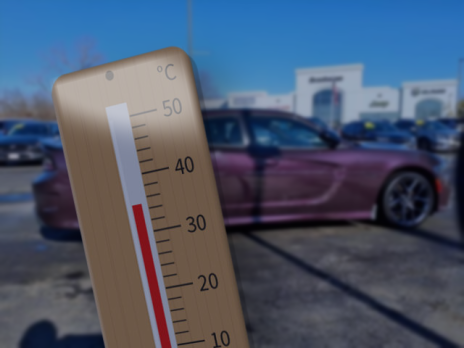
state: 35°C
